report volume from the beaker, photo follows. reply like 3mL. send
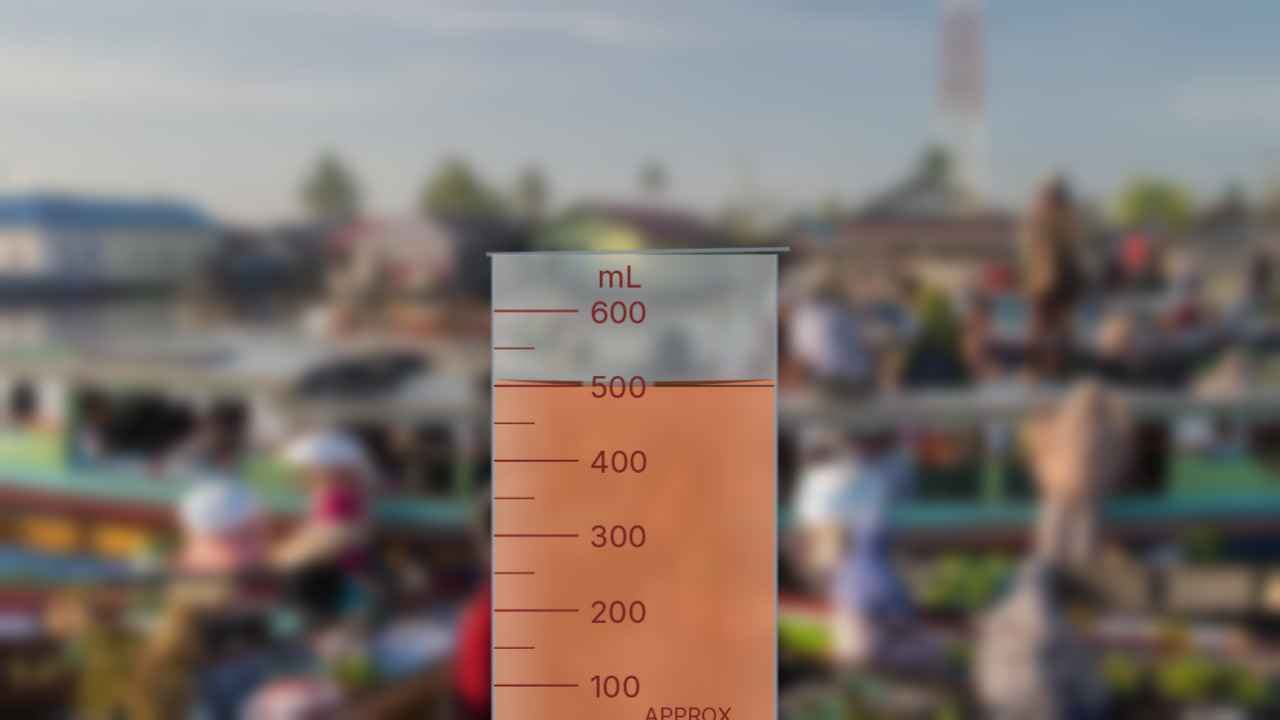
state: 500mL
